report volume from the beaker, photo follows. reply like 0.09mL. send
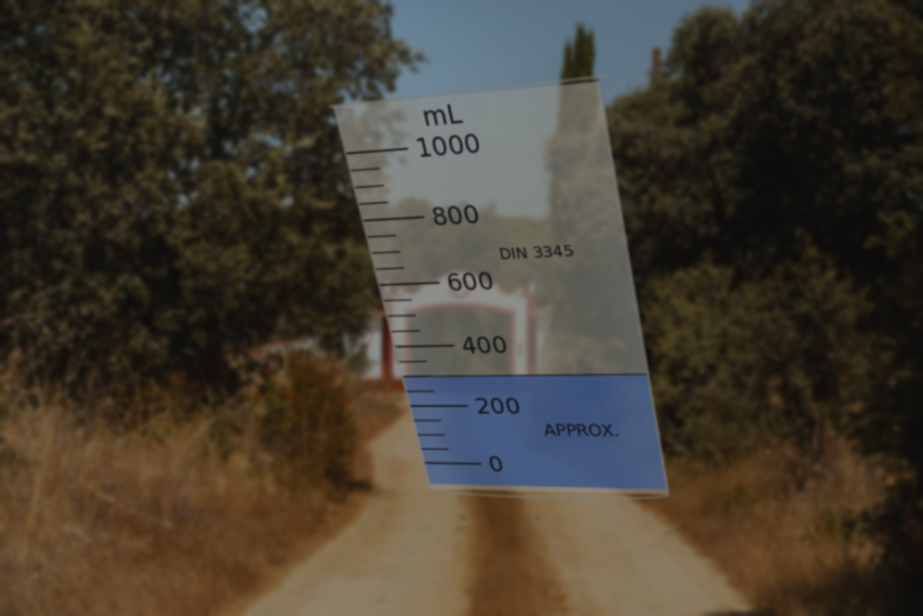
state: 300mL
